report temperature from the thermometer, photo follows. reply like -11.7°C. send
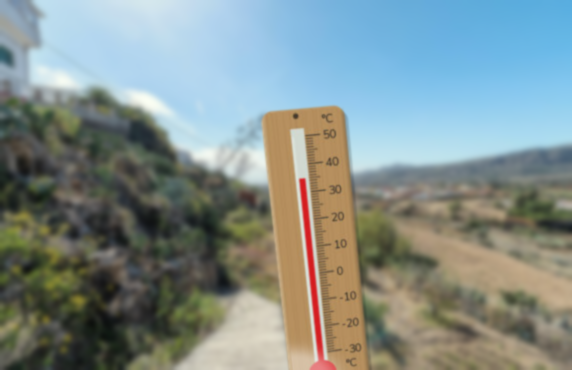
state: 35°C
